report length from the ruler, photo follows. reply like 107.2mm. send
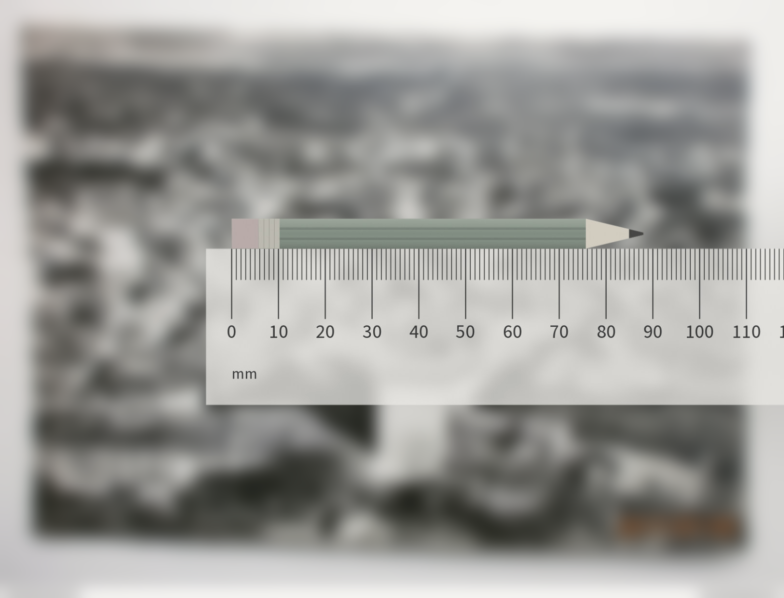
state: 88mm
